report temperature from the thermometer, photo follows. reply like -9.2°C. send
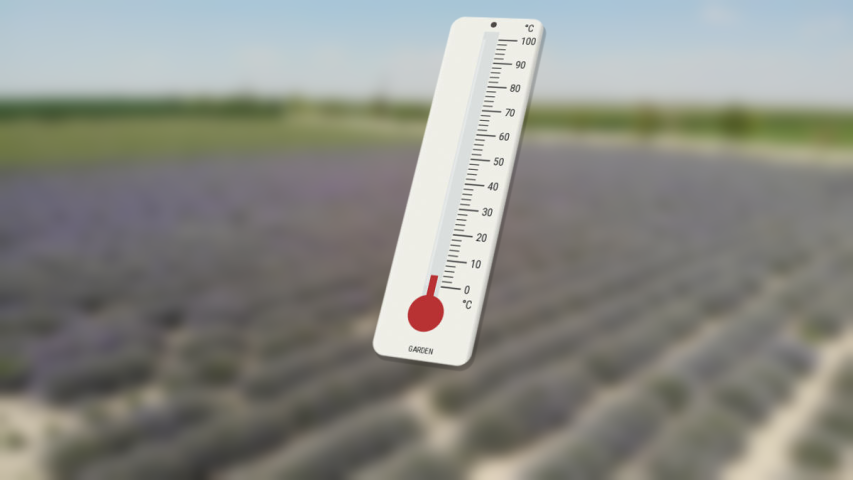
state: 4°C
